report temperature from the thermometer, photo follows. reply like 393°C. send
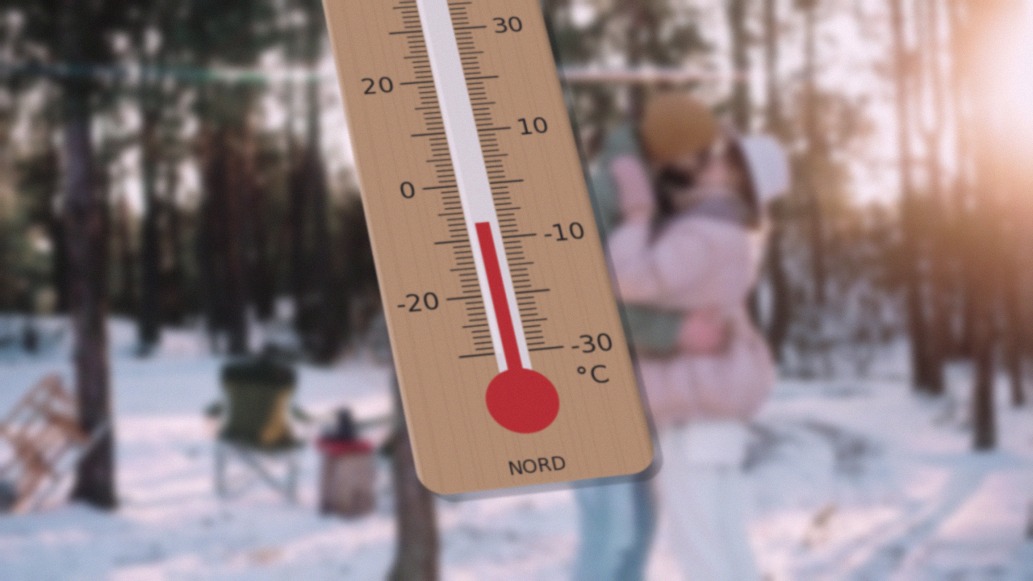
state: -7°C
